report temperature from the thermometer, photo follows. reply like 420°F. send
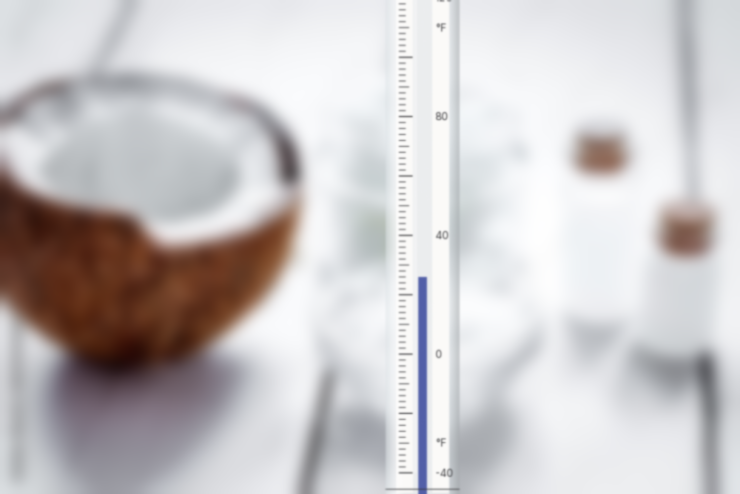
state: 26°F
